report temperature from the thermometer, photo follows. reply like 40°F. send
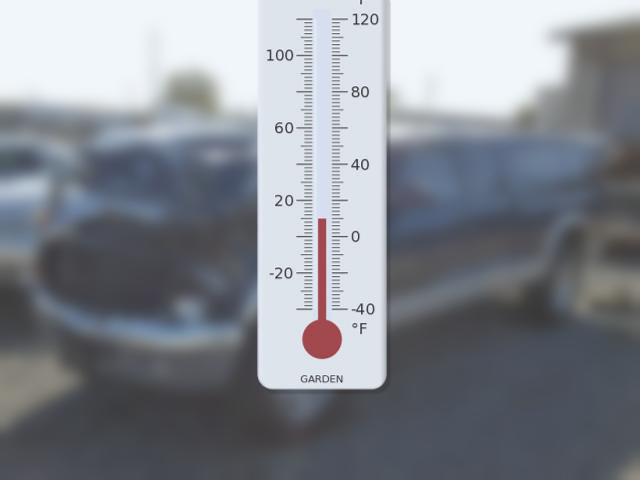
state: 10°F
